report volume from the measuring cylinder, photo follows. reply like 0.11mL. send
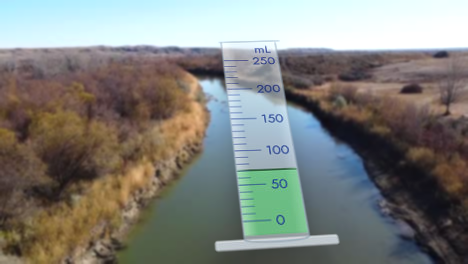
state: 70mL
